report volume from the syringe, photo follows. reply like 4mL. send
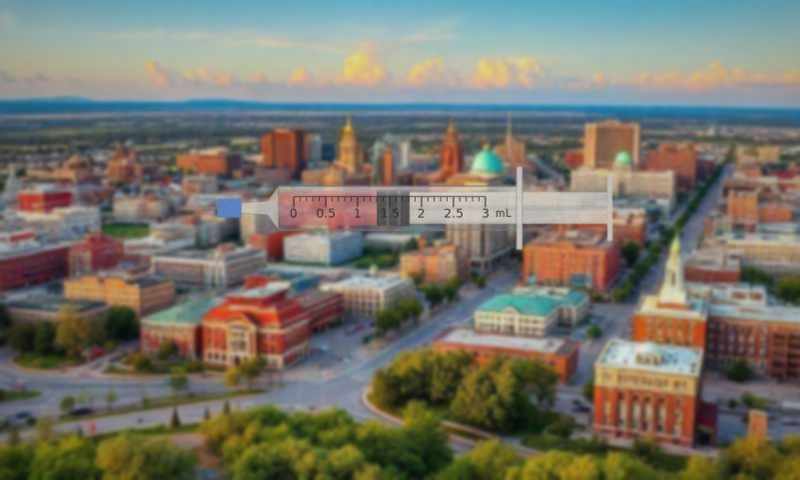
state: 1.3mL
